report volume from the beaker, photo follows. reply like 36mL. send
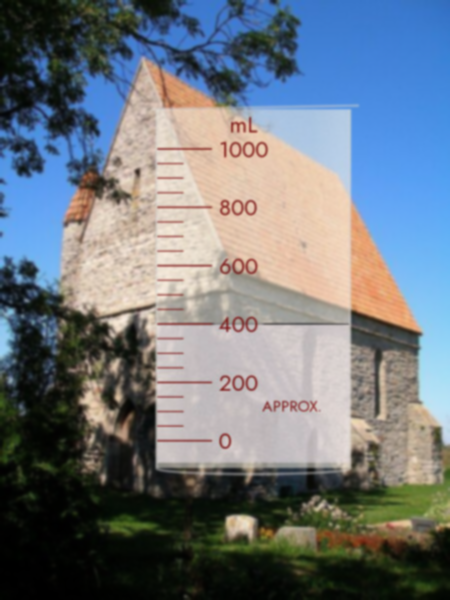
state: 400mL
